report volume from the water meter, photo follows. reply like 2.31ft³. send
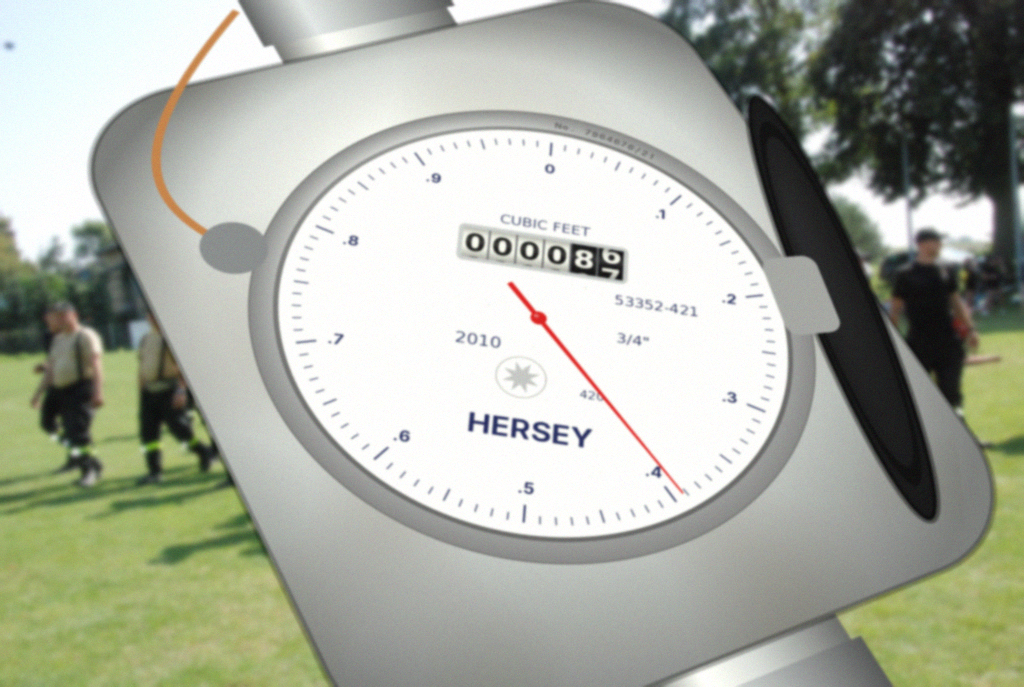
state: 86.39ft³
